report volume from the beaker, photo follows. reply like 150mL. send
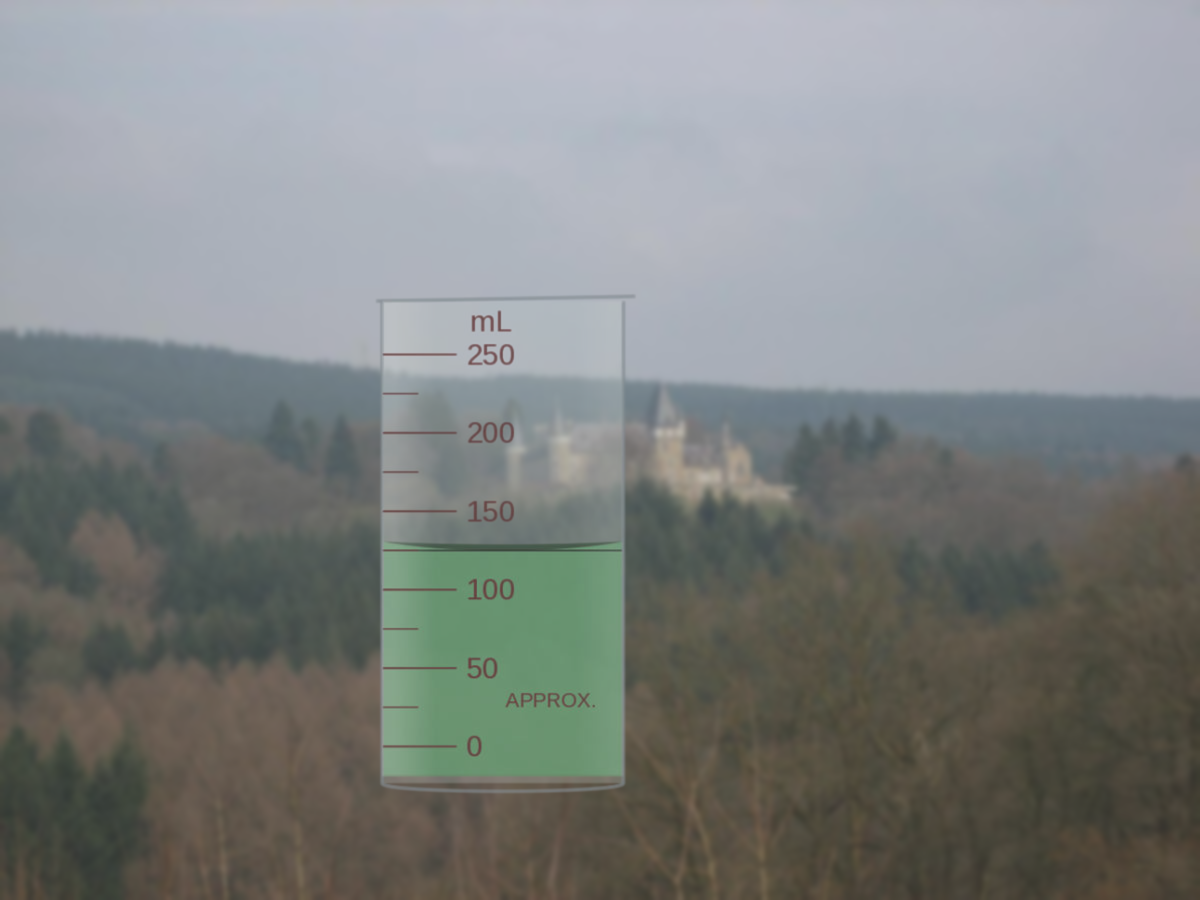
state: 125mL
